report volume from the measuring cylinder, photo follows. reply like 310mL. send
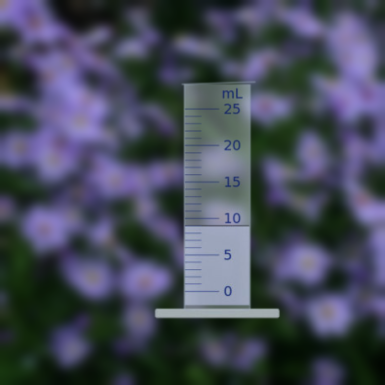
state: 9mL
